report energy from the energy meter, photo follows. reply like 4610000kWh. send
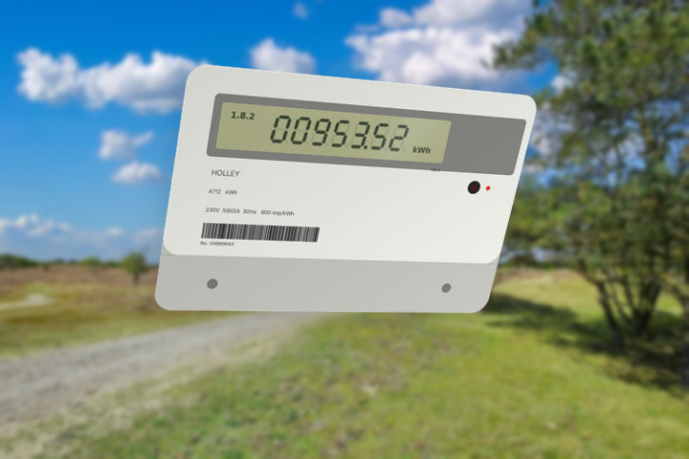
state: 953.52kWh
